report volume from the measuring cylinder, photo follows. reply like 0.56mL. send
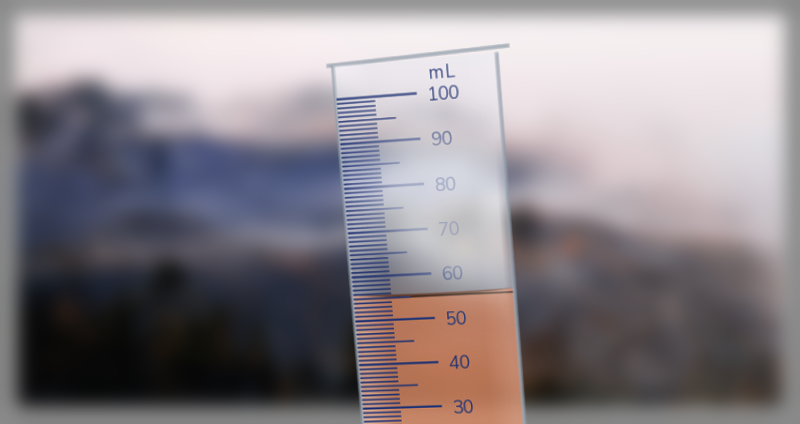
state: 55mL
